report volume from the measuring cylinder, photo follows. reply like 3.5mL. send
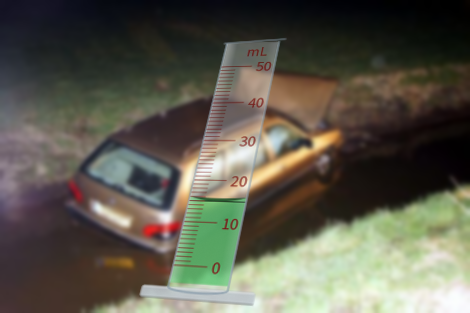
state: 15mL
